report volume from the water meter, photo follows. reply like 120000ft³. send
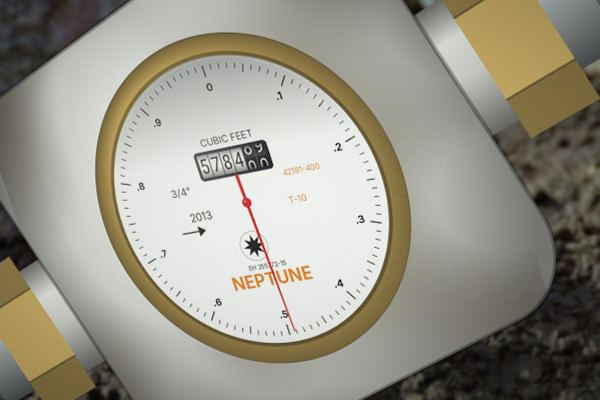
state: 578489.49ft³
